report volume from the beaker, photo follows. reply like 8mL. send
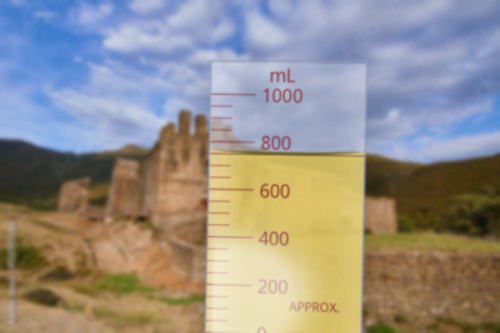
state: 750mL
